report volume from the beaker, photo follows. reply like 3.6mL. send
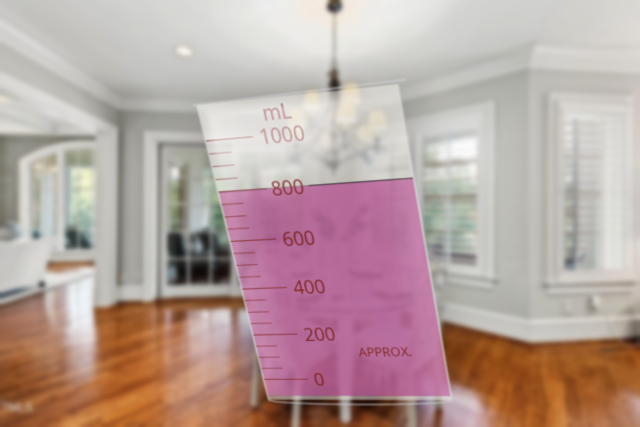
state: 800mL
